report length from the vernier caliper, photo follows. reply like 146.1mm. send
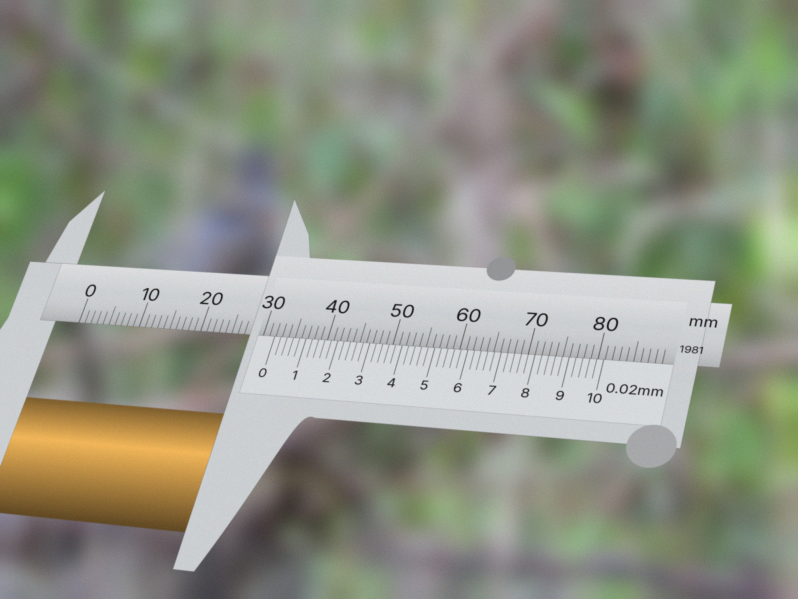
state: 31.8mm
